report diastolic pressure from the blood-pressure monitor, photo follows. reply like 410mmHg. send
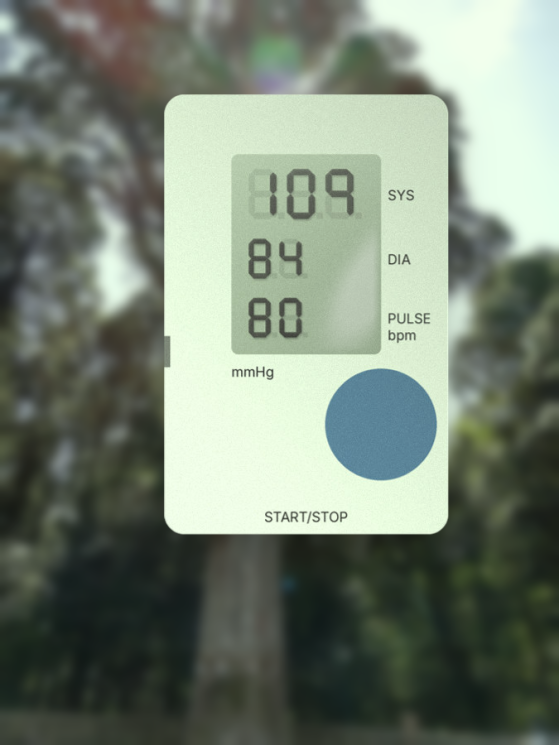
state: 84mmHg
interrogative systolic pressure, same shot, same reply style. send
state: 109mmHg
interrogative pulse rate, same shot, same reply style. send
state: 80bpm
